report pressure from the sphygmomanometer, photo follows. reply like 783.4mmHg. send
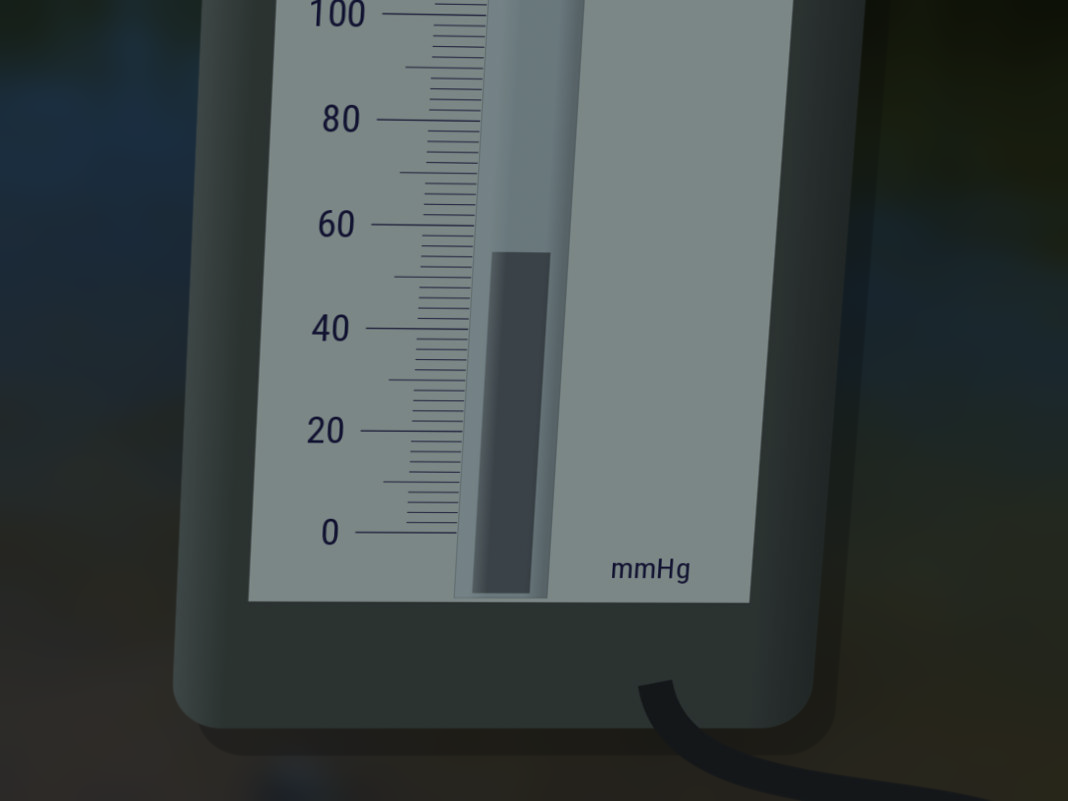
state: 55mmHg
